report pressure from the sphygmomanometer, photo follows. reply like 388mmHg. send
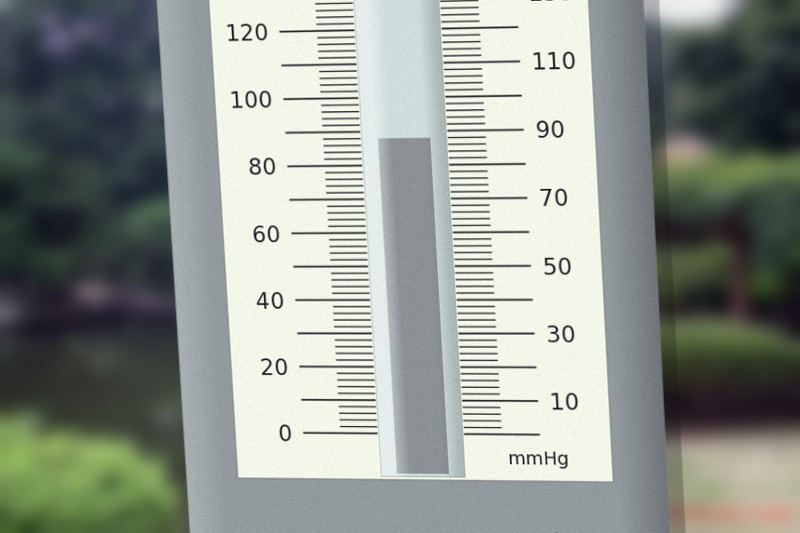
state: 88mmHg
